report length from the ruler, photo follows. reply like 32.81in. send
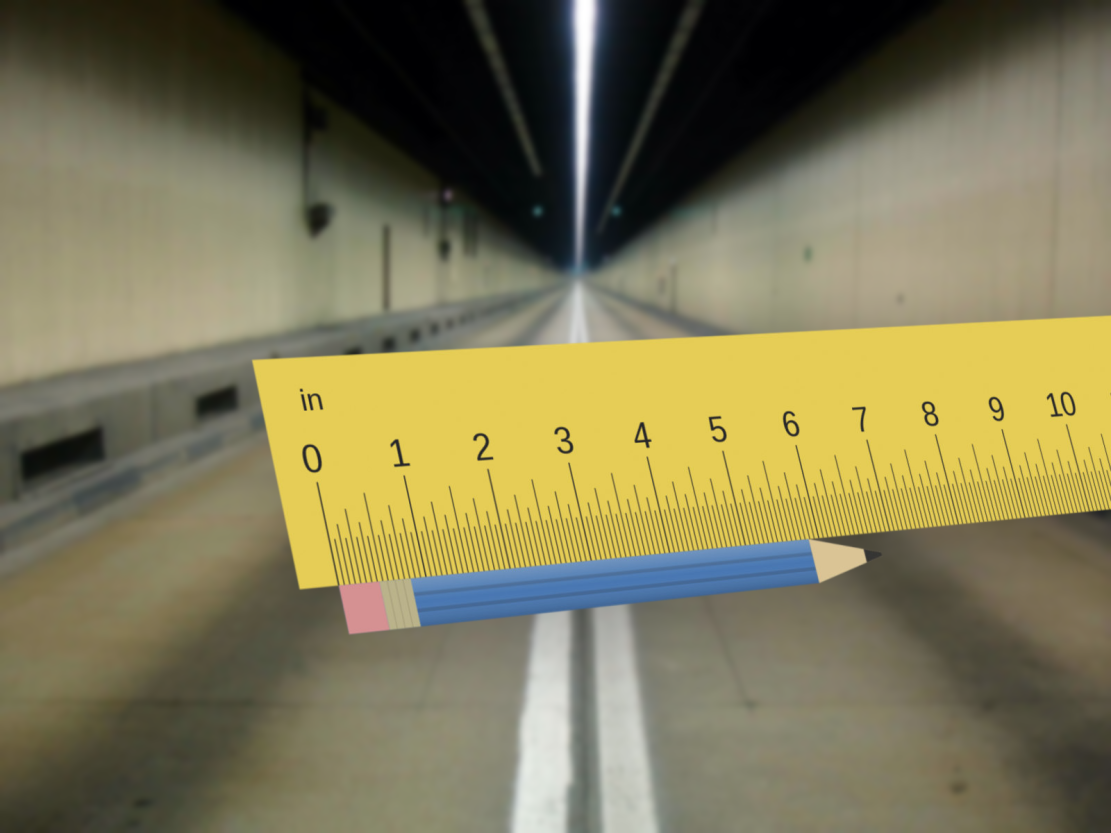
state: 6.8125in
